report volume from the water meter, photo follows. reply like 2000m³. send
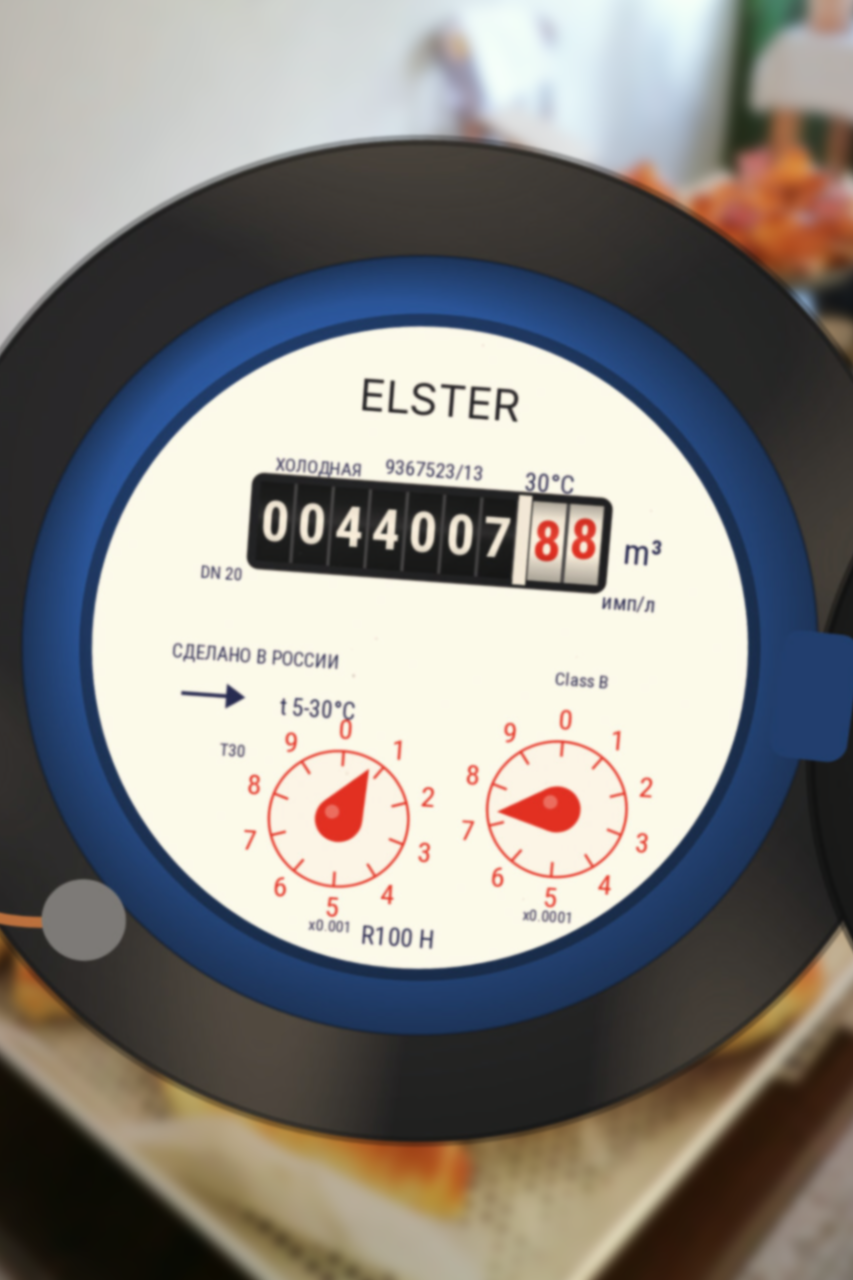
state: 44007.8807m³
